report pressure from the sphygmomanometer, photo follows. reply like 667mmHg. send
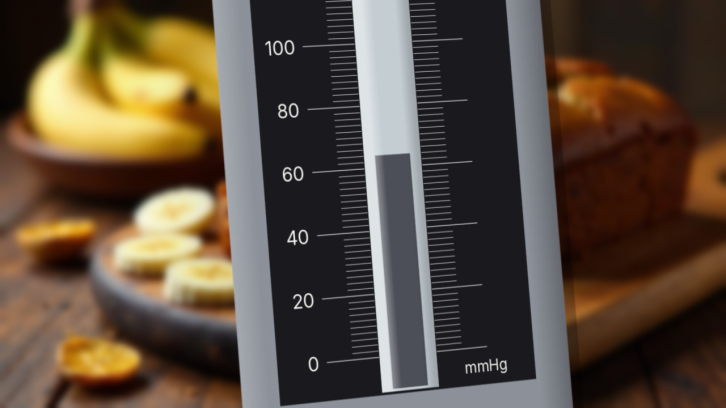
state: 64mmHg
